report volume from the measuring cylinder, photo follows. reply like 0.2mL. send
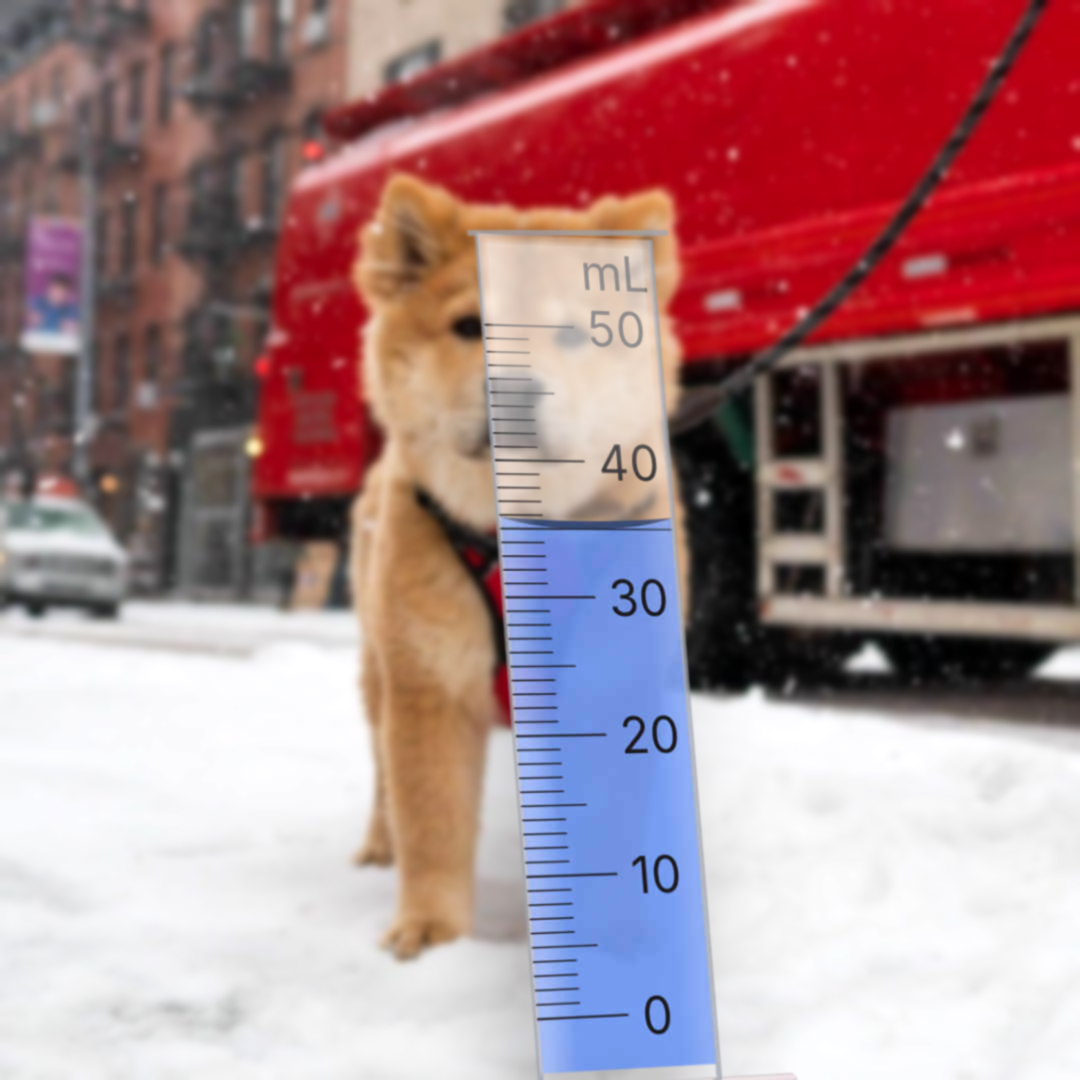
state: 35mL
